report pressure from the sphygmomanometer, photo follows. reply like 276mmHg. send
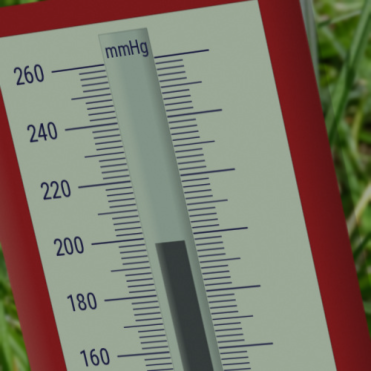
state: 198mmHg
